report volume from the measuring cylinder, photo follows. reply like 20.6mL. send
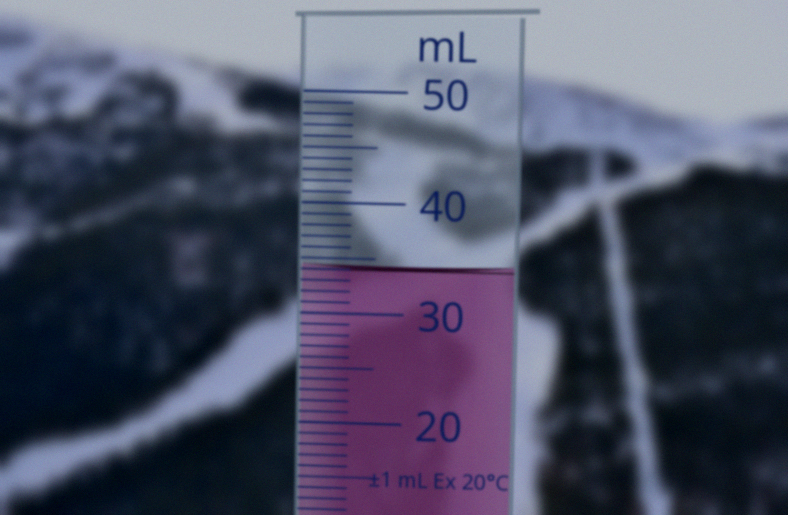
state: 34mL
